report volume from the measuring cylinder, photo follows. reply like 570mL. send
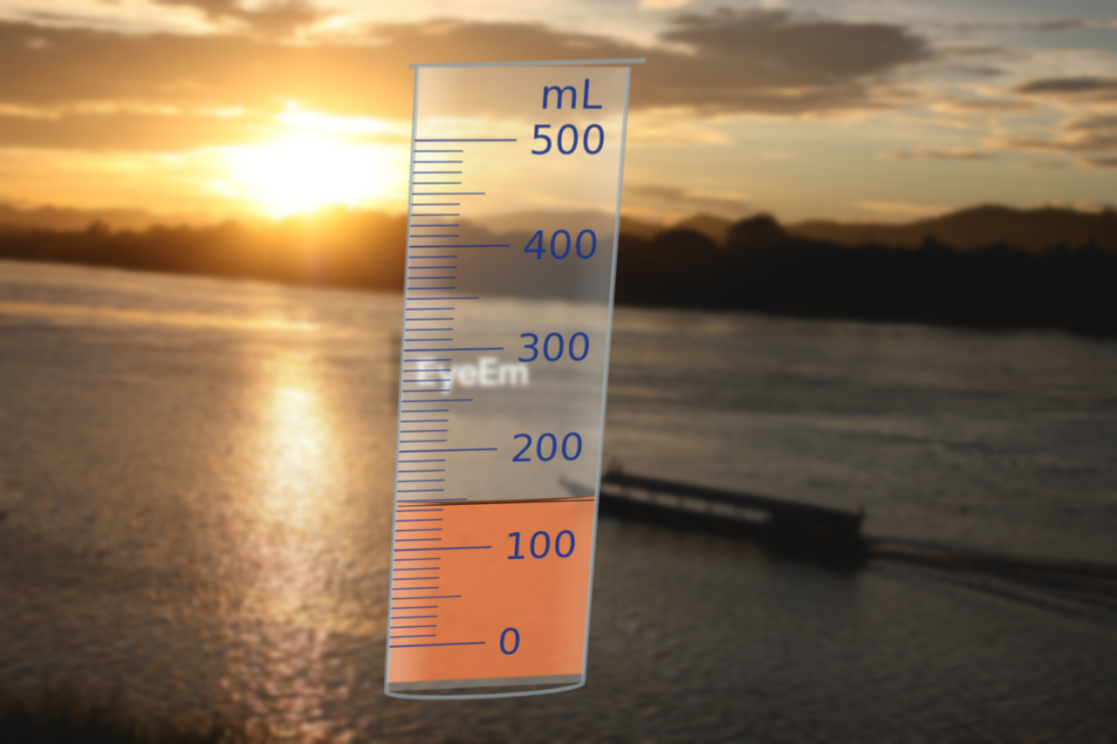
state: 145mL
